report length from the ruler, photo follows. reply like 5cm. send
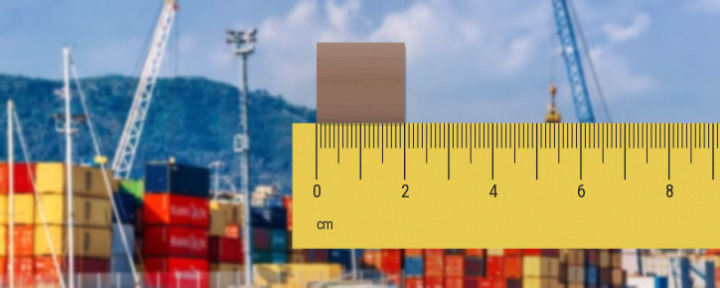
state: 2cm
